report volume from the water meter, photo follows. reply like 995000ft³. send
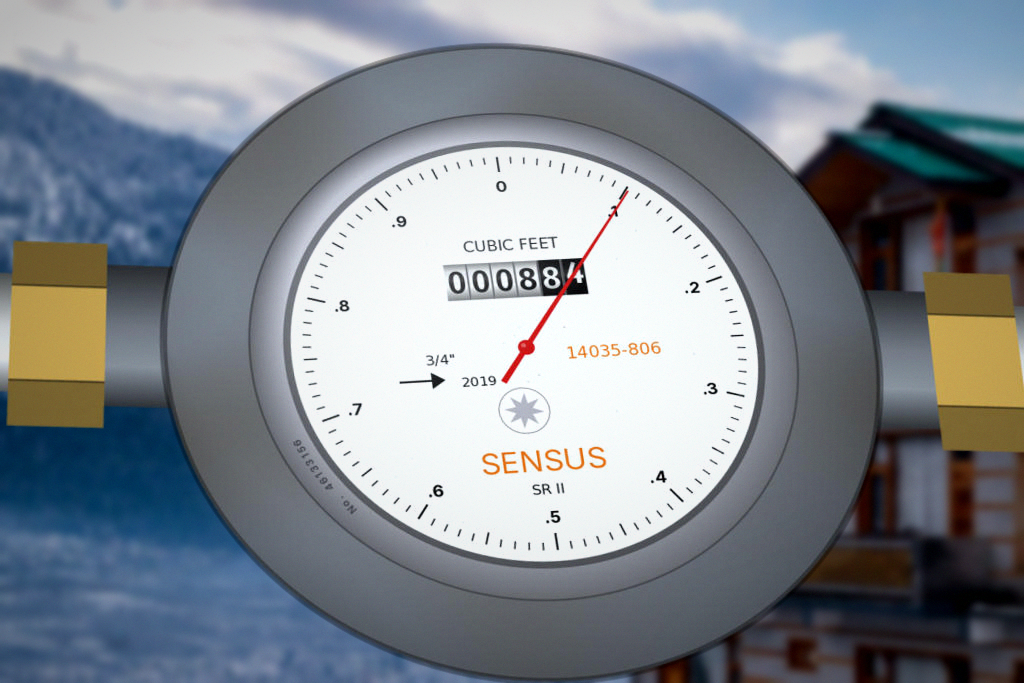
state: 884.10ft³
